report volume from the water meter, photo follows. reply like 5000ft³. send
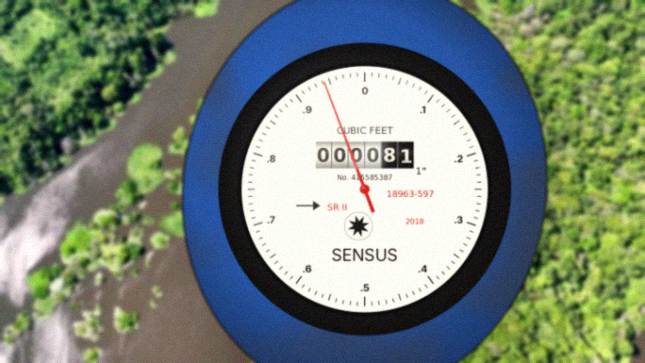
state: 80.94ft³
